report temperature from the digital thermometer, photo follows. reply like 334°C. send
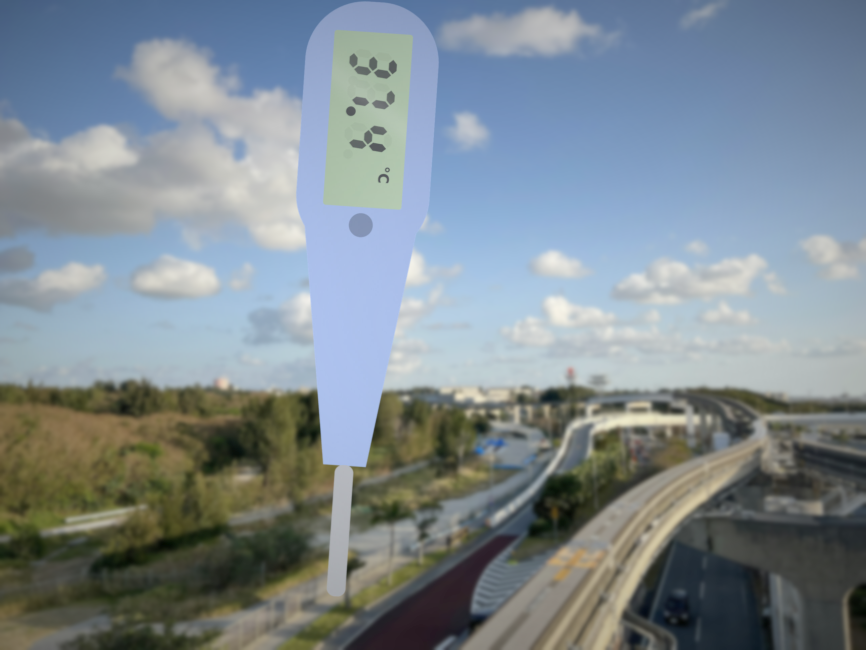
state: 37.4°C
